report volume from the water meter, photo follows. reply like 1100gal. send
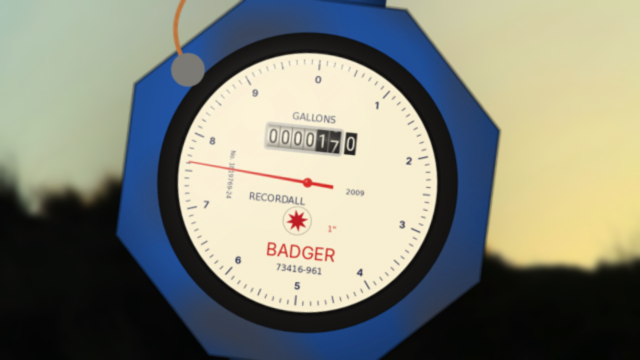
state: 167.6gal
